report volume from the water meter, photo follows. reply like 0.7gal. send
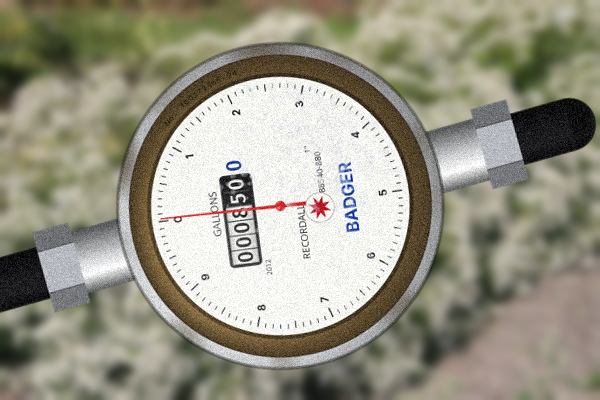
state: 8500.0gal
